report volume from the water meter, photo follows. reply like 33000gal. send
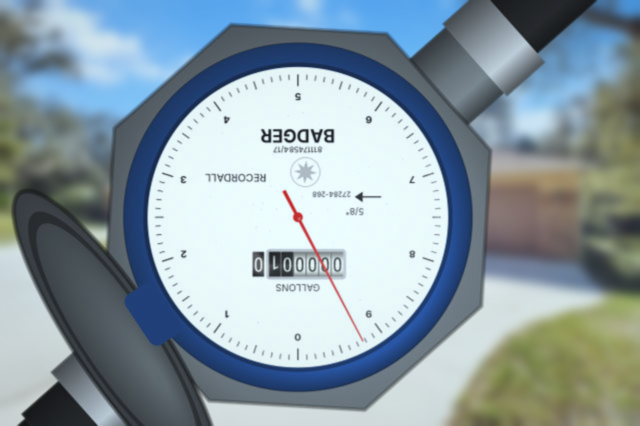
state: 9.2gal
